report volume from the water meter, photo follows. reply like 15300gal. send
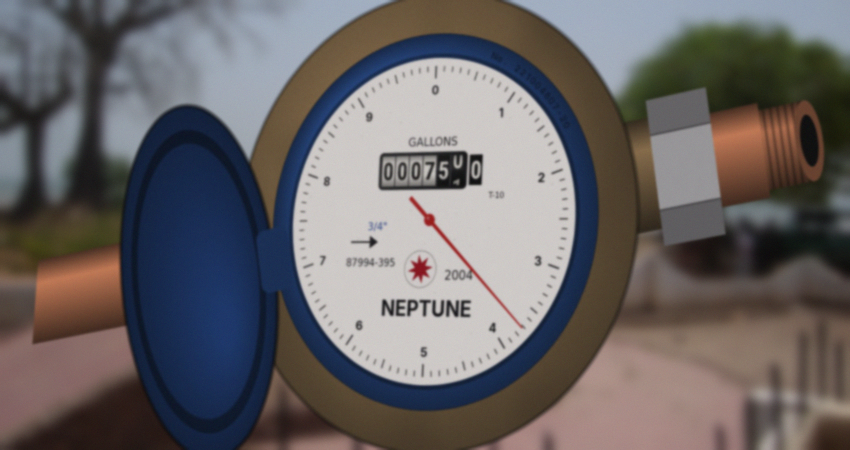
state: 7503.7gal
